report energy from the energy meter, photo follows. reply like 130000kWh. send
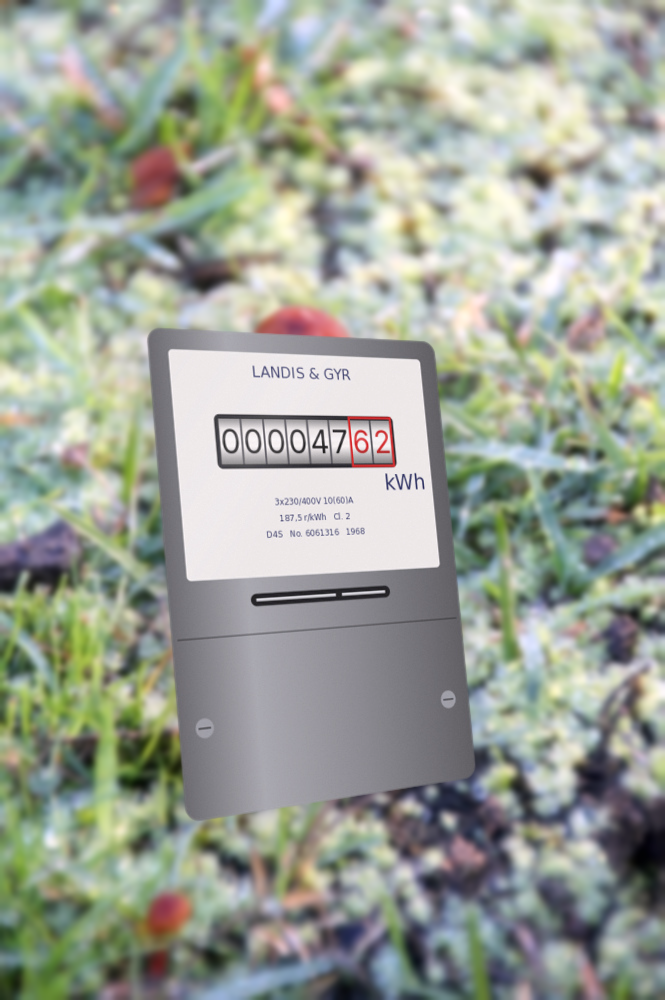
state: 47.62kWh
